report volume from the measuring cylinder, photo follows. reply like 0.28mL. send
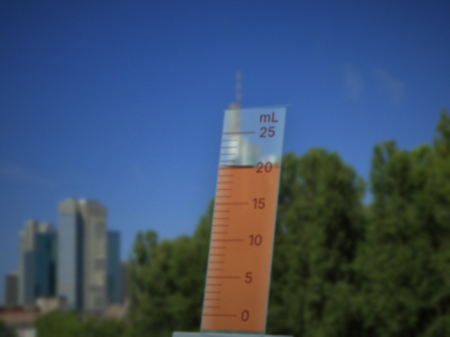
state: 20mL
